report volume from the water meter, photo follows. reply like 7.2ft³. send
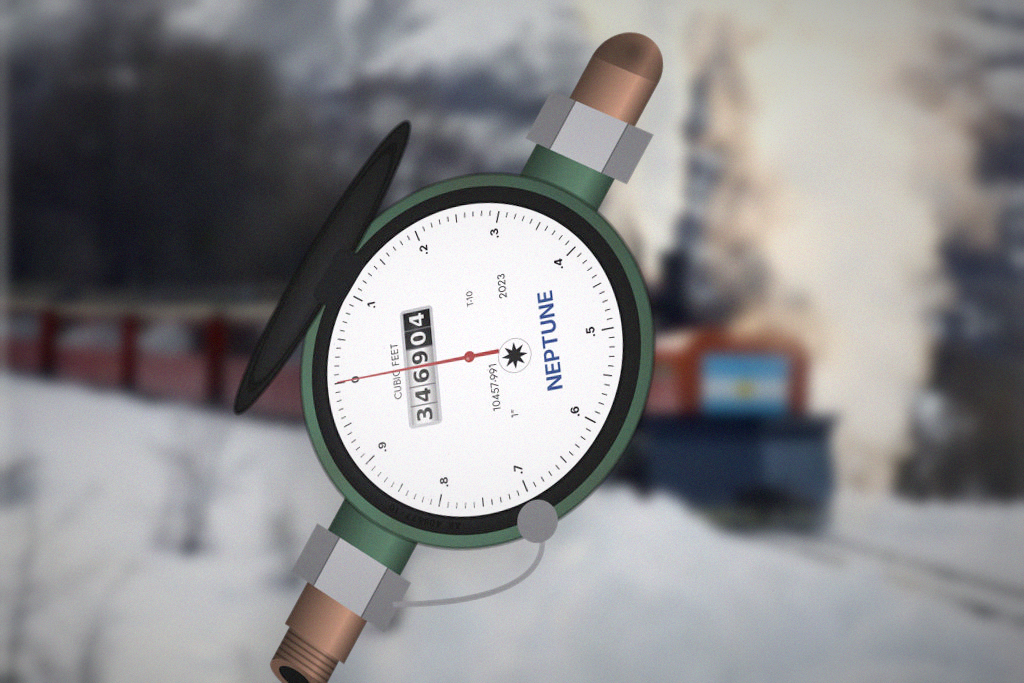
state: 346904.00ft³
